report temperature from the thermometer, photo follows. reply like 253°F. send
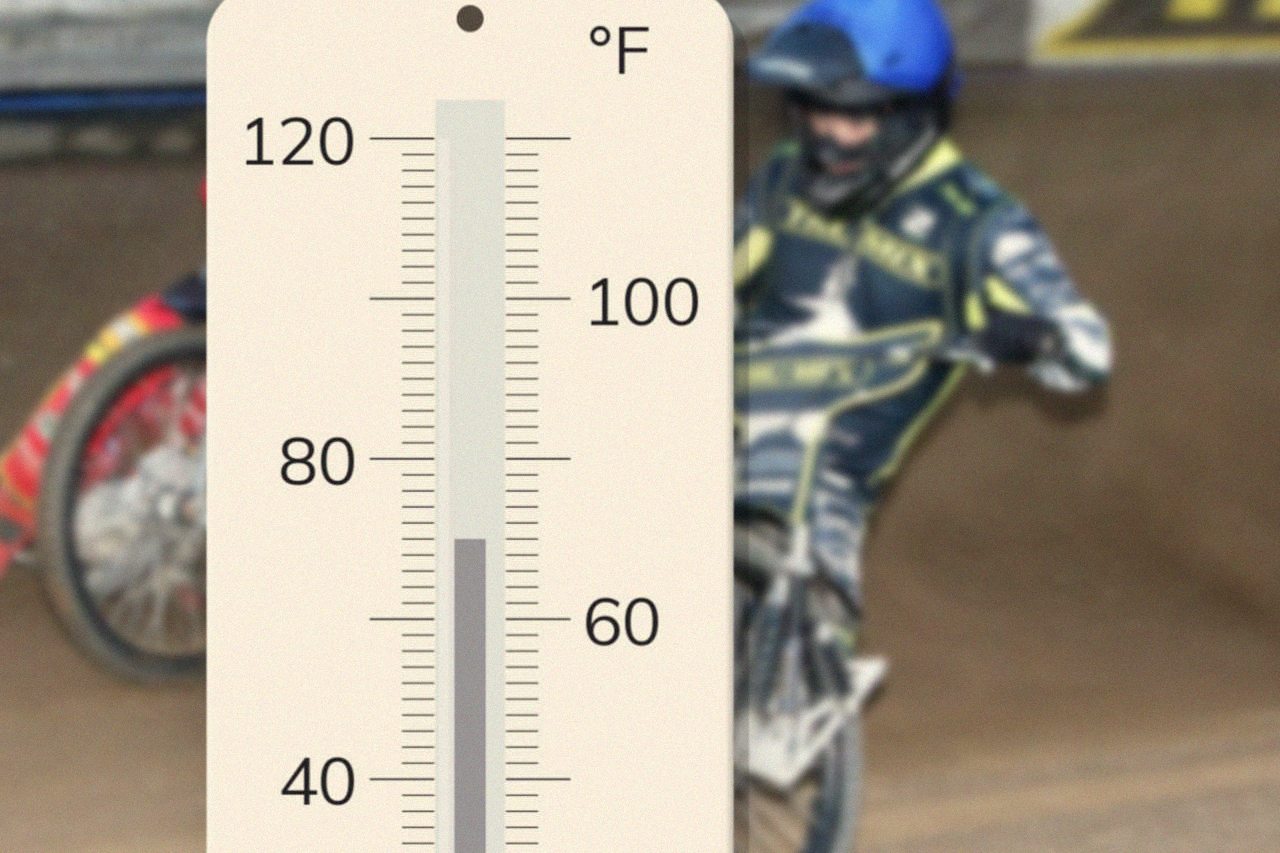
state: 70°F
